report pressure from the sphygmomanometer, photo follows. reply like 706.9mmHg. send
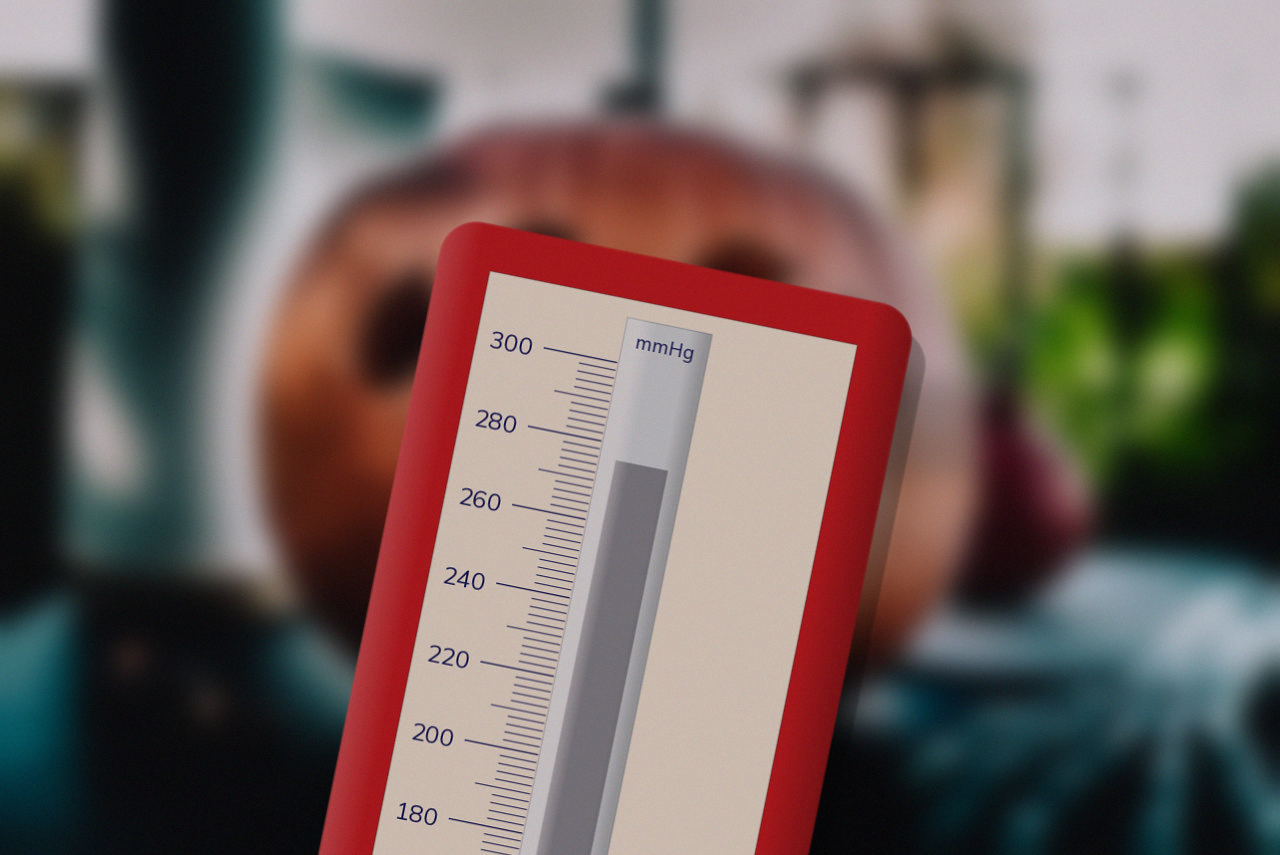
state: 276mmHg
